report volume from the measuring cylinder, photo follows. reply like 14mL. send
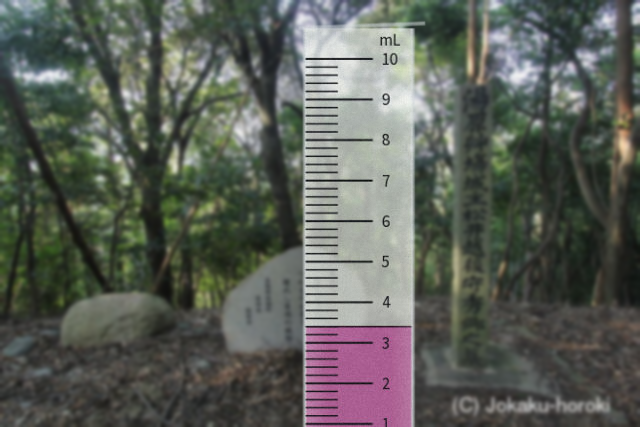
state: 3.4mL
